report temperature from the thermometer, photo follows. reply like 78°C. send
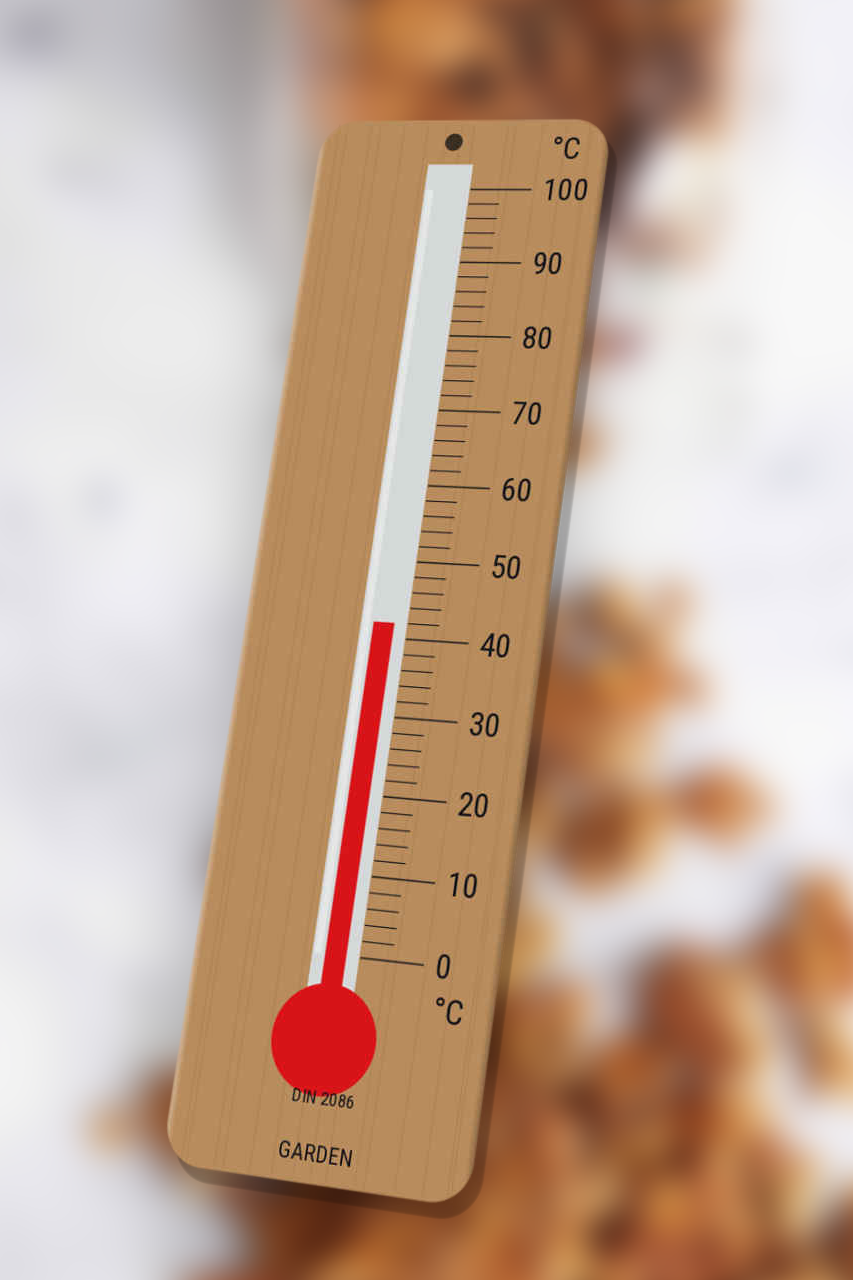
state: 42°C
